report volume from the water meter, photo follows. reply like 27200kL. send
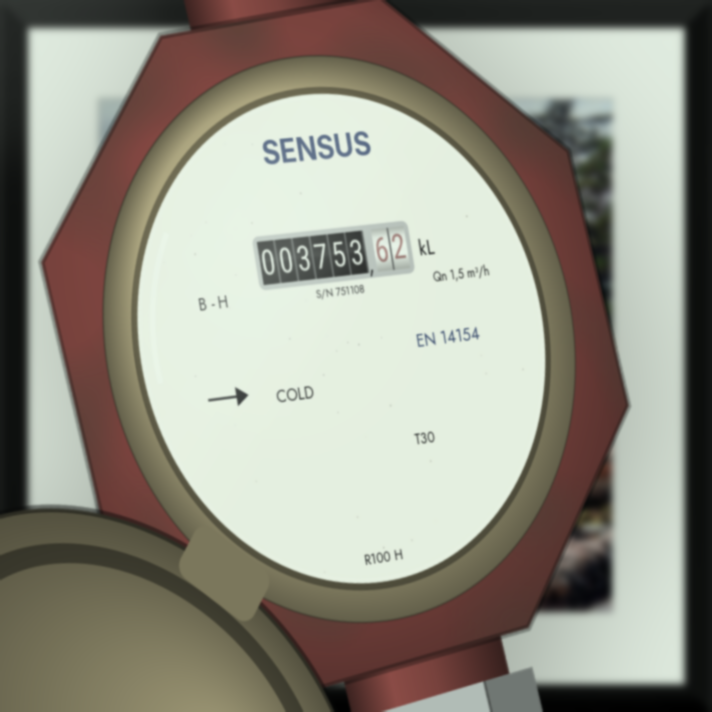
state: 3753.62kL
